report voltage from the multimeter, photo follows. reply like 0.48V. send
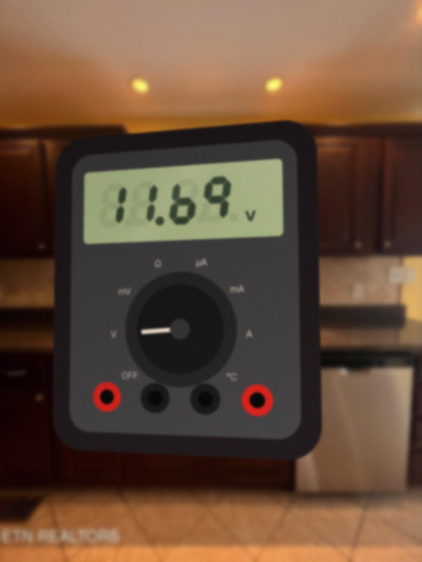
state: 11.69V
